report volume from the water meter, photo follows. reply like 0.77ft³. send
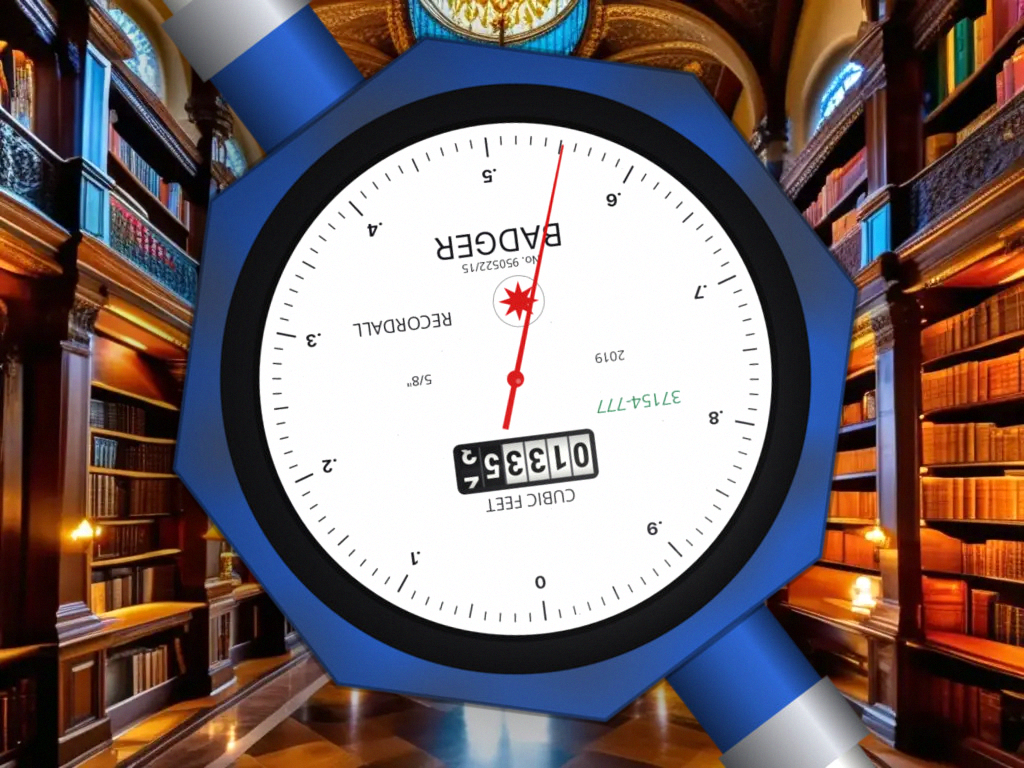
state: 13352.55ft³
